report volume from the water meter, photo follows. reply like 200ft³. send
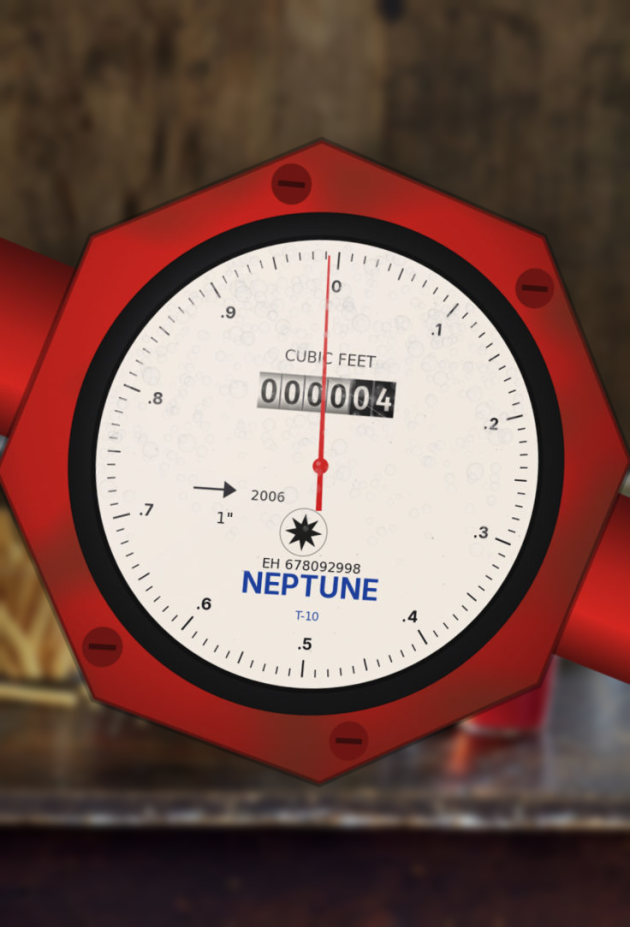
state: 3.99ft³
